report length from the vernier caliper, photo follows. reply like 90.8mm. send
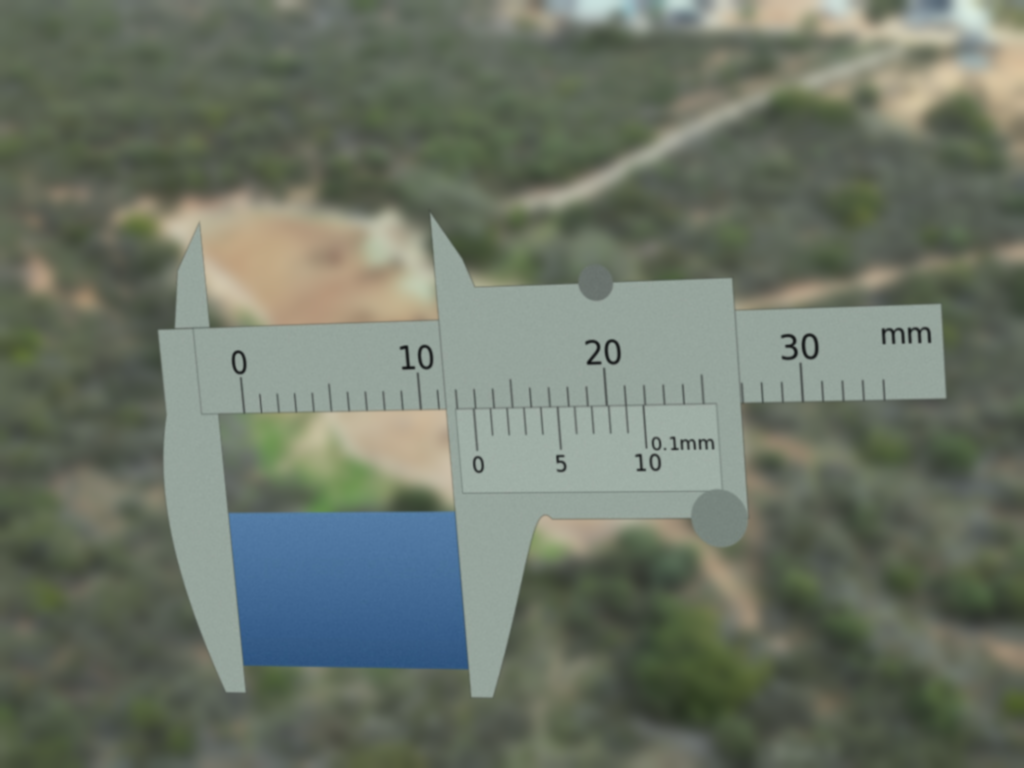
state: 12.9mm
